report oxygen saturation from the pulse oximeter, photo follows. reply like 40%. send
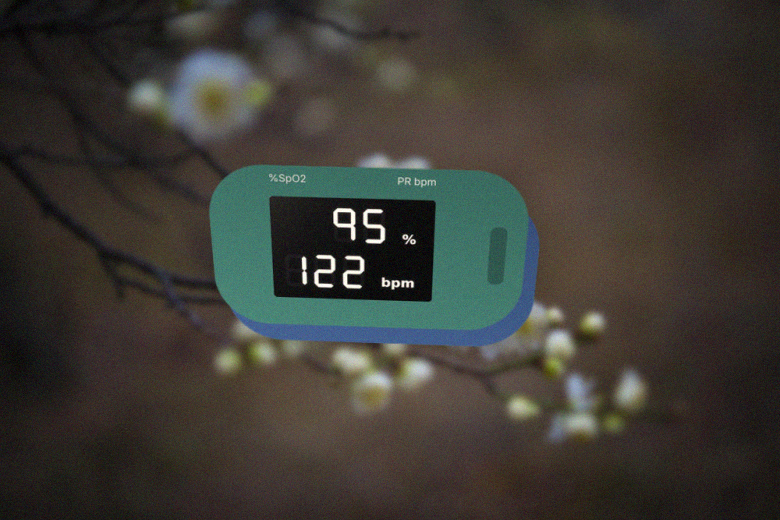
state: 95%
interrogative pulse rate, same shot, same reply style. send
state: 122bpm
